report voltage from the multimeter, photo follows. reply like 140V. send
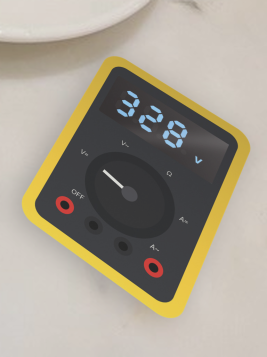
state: 328V
